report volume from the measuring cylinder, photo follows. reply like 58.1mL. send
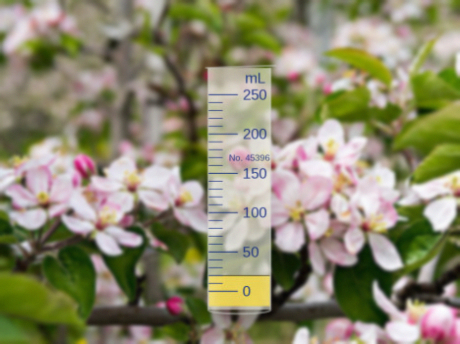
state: 20mL
